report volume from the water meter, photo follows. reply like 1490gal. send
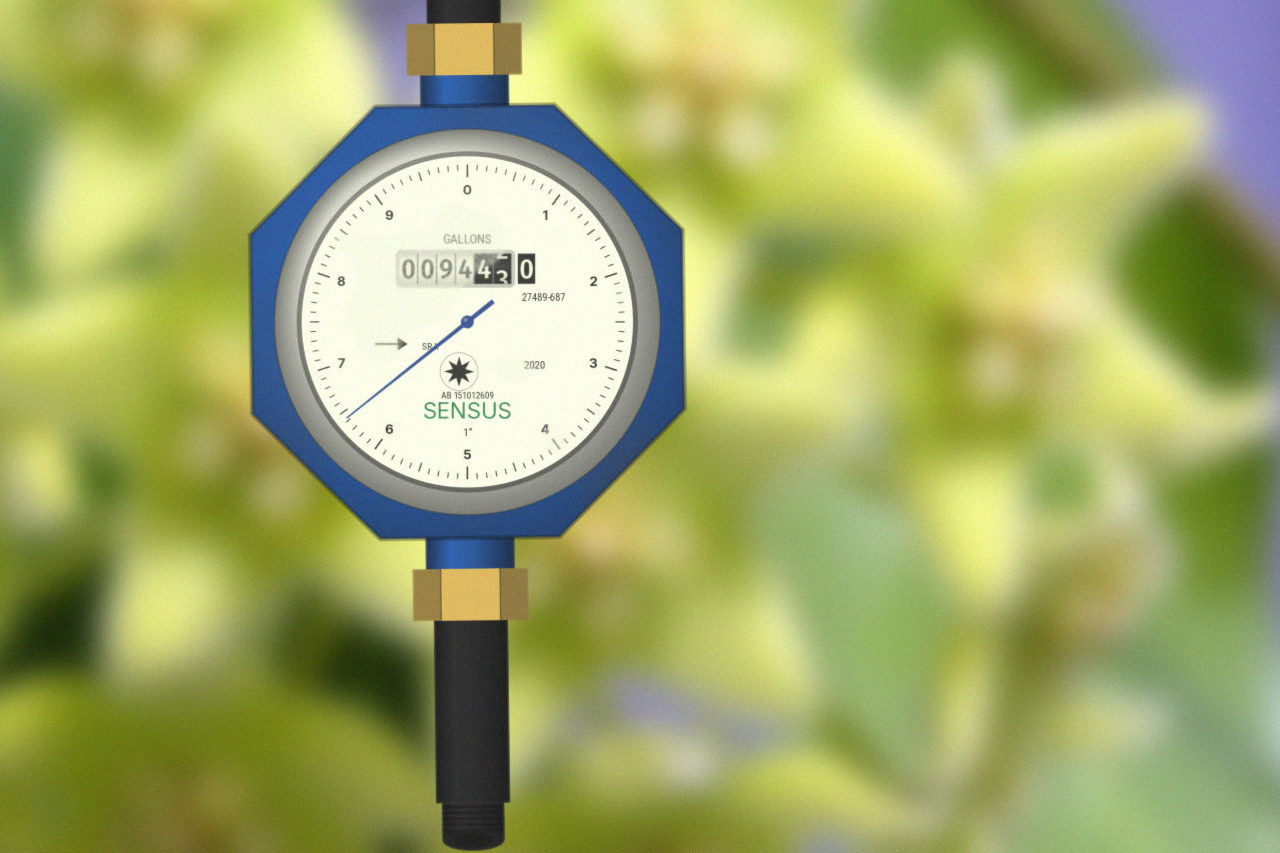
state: 94426.4gal
